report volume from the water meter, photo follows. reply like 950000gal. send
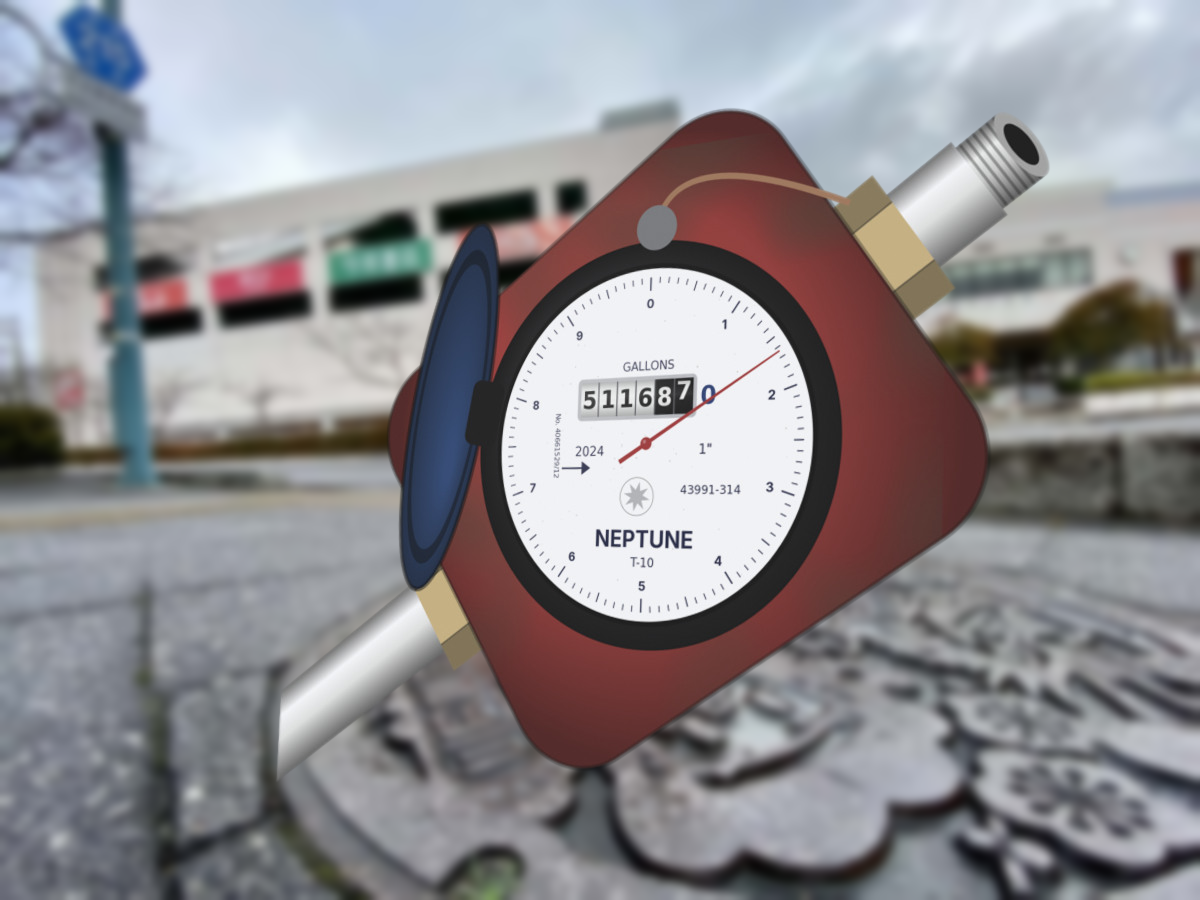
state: 5116871.6gal
